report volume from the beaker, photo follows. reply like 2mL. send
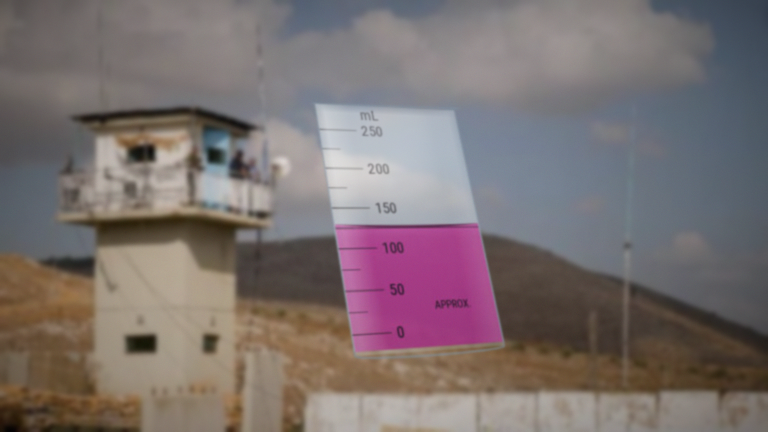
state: 125mL
